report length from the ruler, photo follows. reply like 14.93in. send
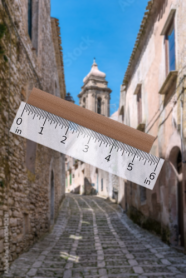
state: 5.5in
